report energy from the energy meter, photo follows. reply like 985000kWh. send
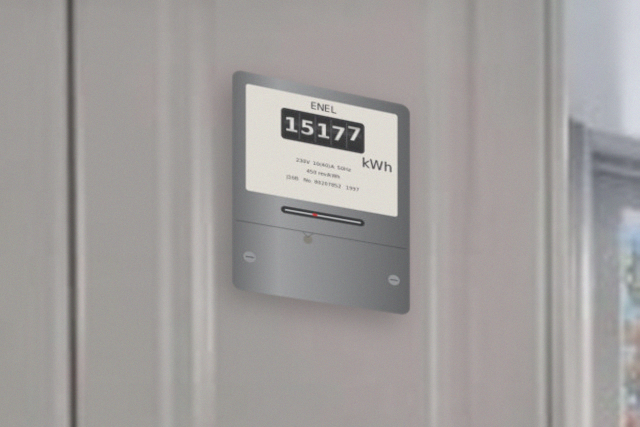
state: 15177kWh
